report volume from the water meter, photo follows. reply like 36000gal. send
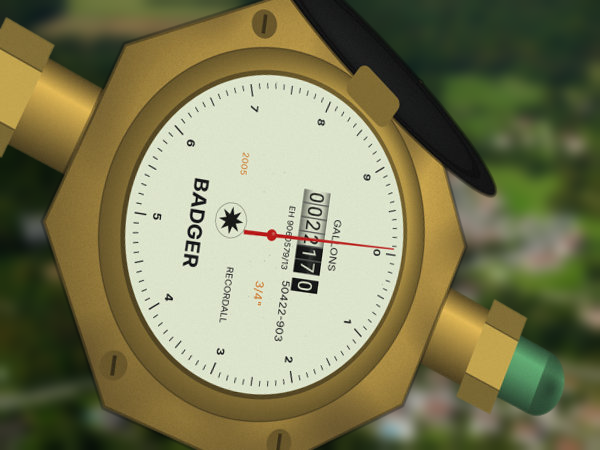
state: 22169.9gal
